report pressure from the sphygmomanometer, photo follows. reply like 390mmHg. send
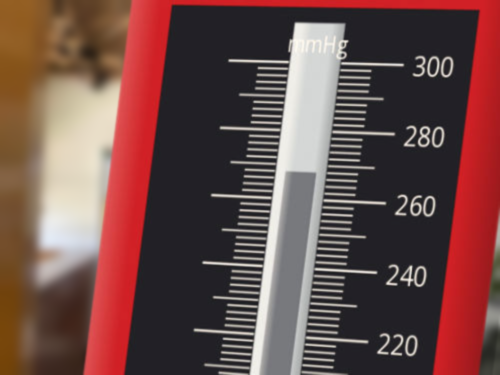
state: 268mmHg
